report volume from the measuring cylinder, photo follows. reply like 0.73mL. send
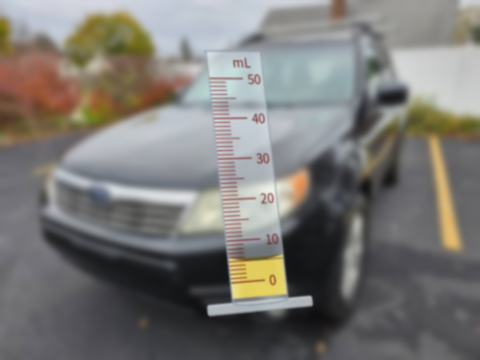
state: 5mL
